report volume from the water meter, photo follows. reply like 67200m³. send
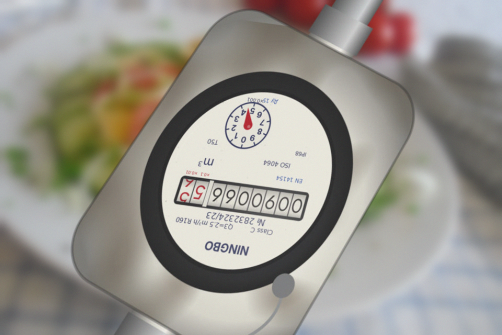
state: 90066.554m³
